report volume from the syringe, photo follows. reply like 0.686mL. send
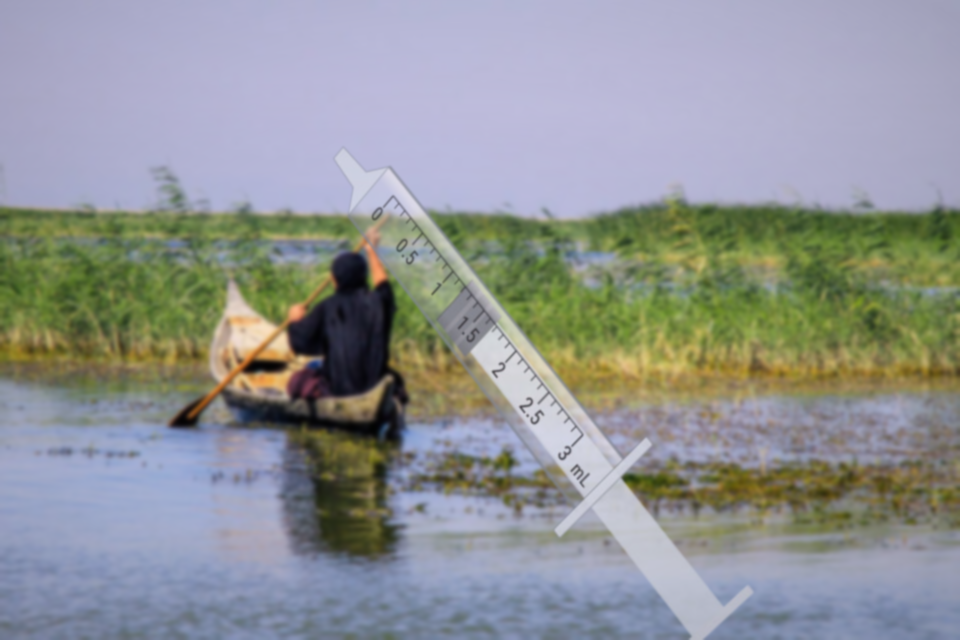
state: 1.2mL
